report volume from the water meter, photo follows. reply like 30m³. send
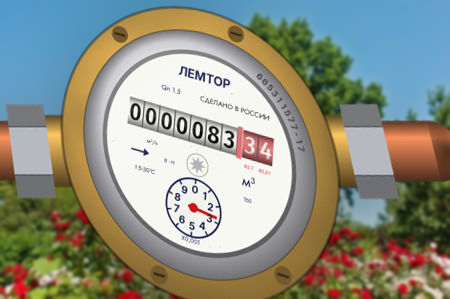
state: 83.342m³
